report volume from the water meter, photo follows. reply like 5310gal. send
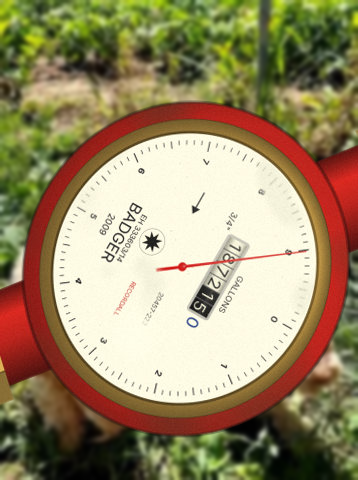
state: 1872149.0gal
